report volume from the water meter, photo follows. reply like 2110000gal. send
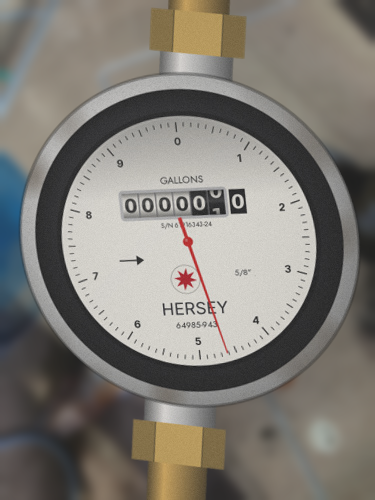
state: 4.6gal
